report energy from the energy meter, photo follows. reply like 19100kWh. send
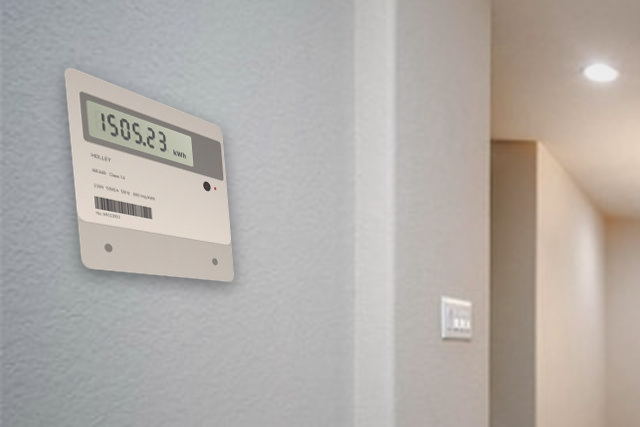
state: 1505.23kWh
